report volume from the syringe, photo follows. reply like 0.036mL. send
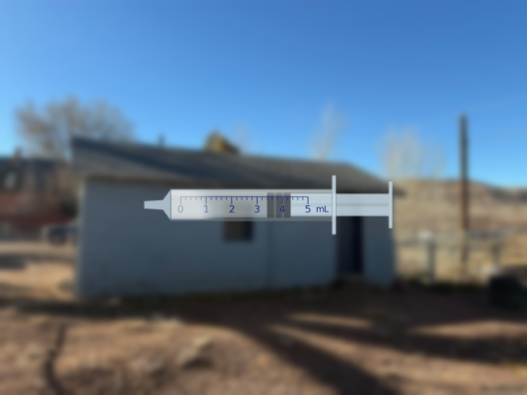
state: 3.4mL
